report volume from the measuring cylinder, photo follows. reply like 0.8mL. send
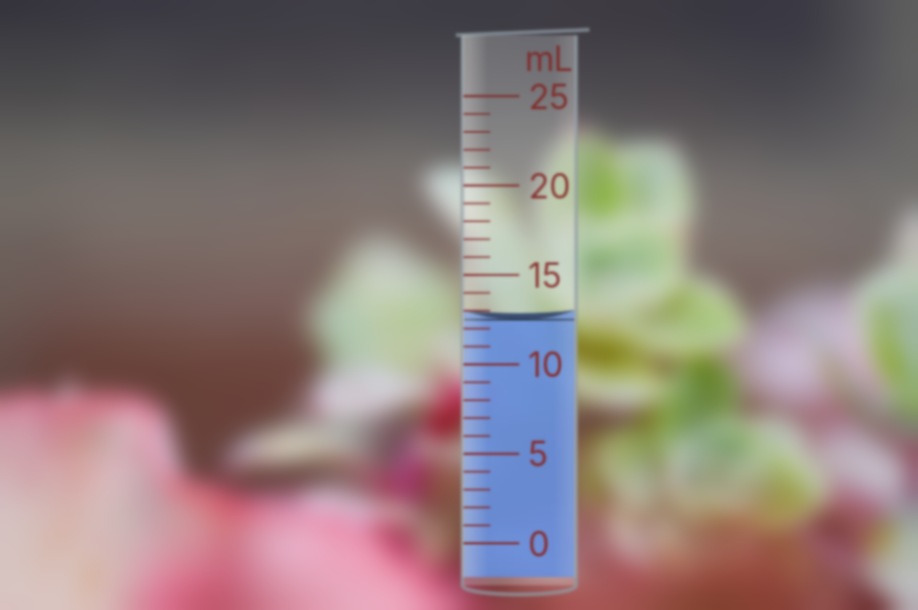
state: 12.5mL
